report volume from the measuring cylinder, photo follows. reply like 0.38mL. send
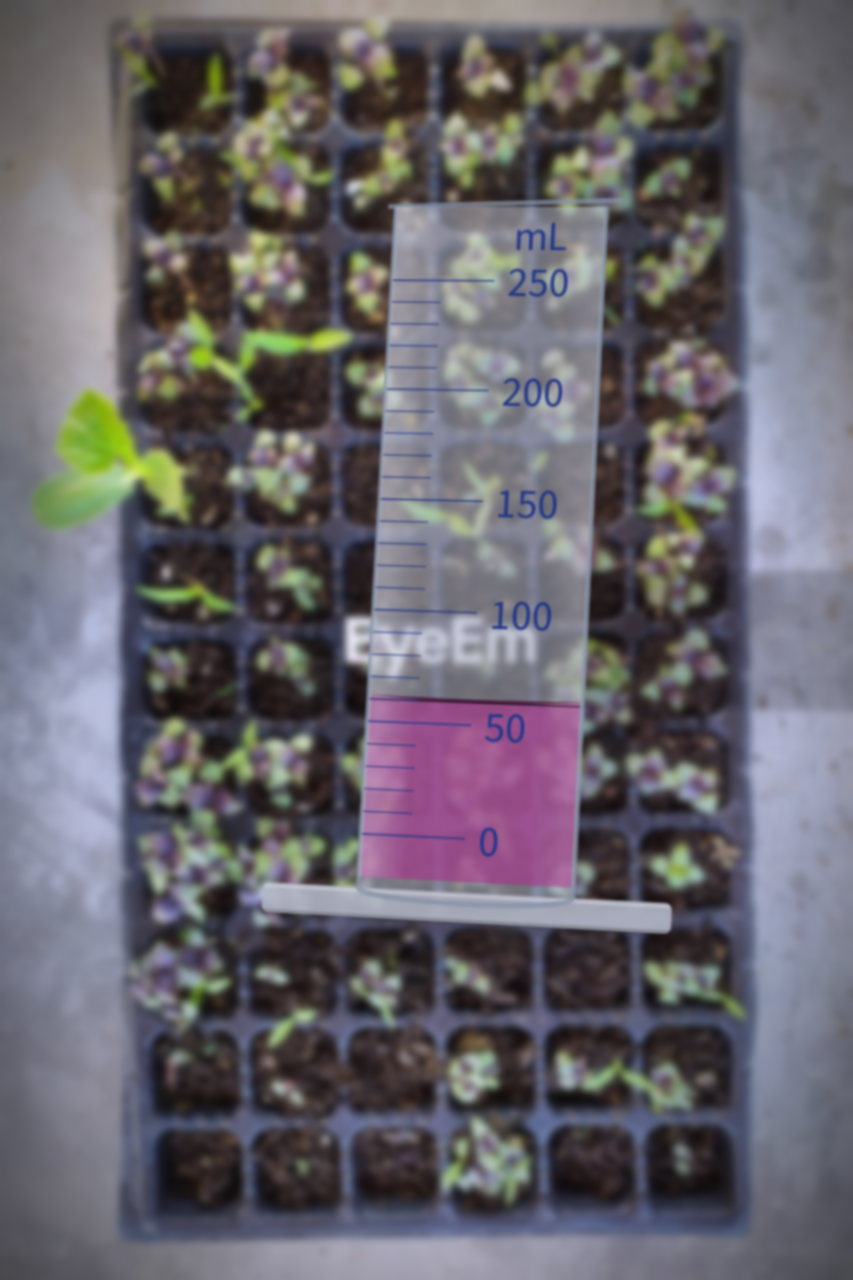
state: 60mL
